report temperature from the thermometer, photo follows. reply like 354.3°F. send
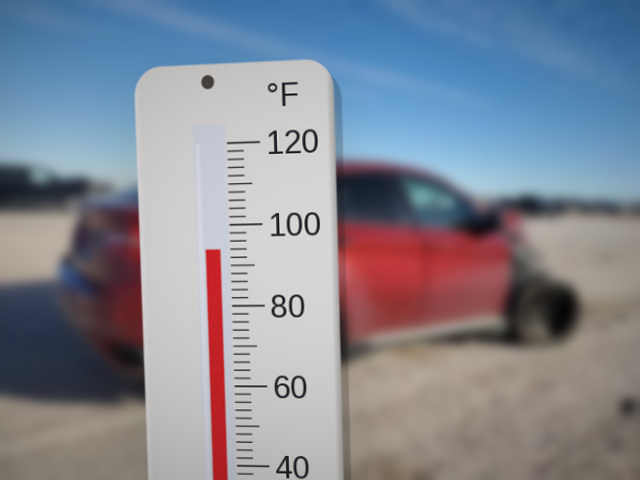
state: 94°F
